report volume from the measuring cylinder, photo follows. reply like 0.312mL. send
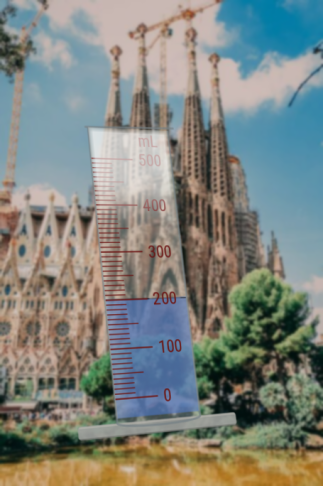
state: 200mL
